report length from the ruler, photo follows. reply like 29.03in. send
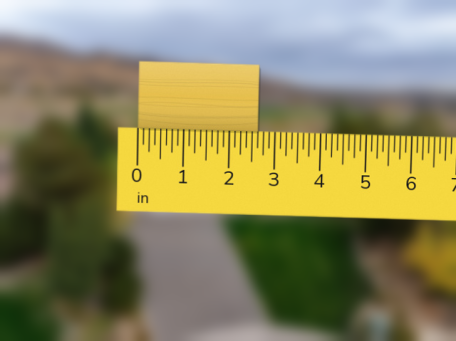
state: 2.625in
